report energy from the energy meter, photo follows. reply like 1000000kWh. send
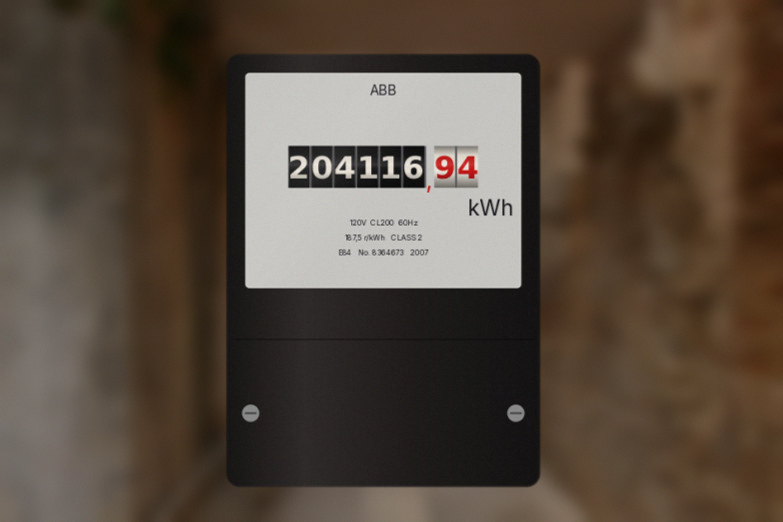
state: 204116.94kWh
